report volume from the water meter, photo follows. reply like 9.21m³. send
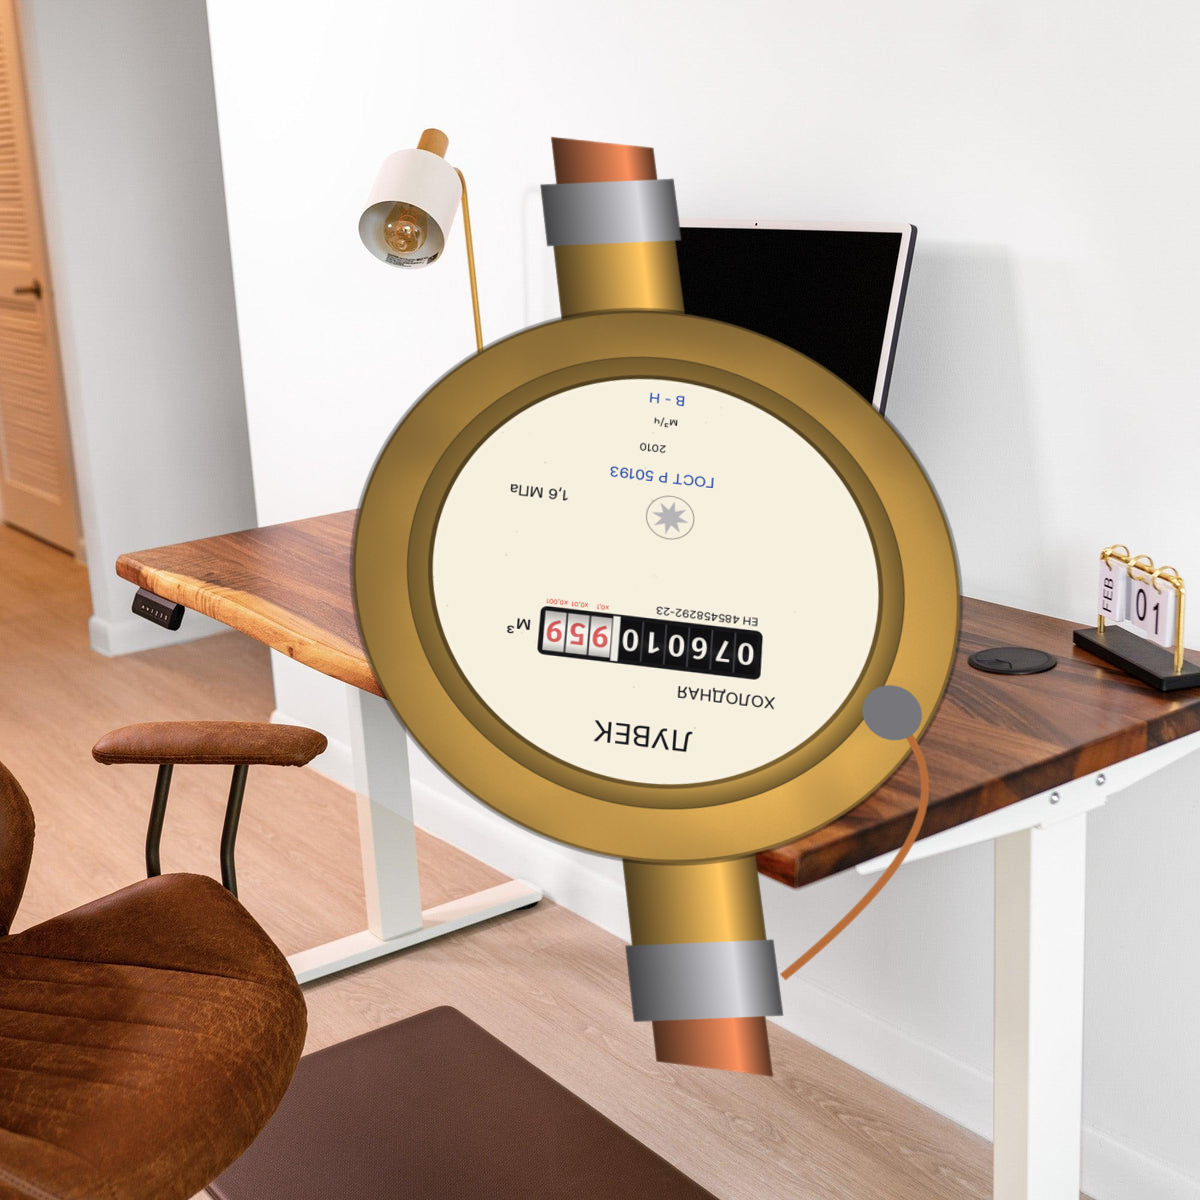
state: 76010.959m³
